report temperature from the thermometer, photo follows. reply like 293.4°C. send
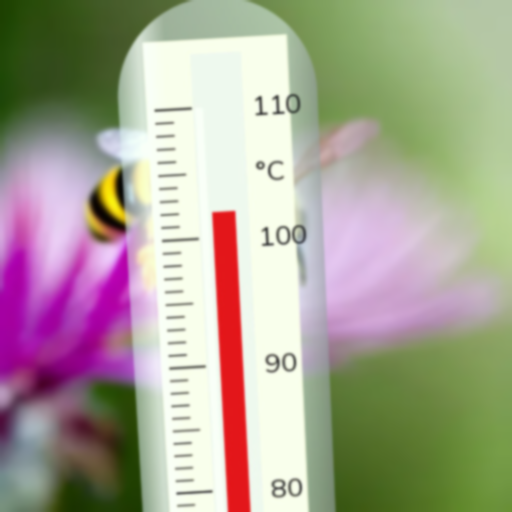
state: 102°C
